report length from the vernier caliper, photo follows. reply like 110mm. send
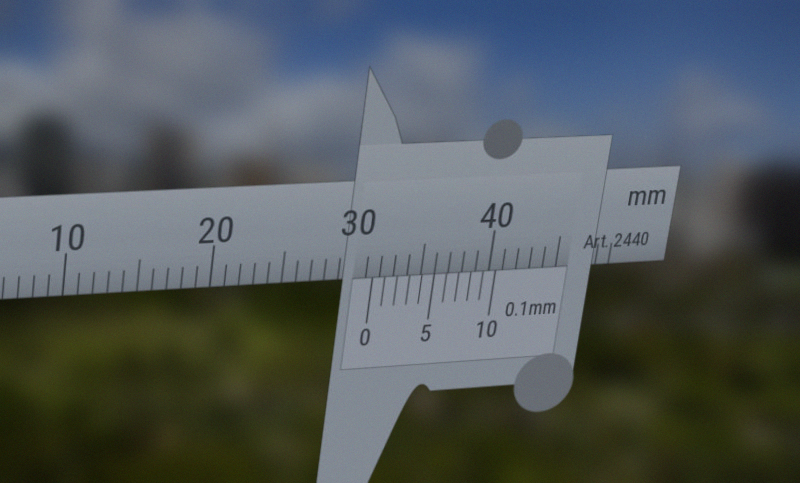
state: 31.5mm
